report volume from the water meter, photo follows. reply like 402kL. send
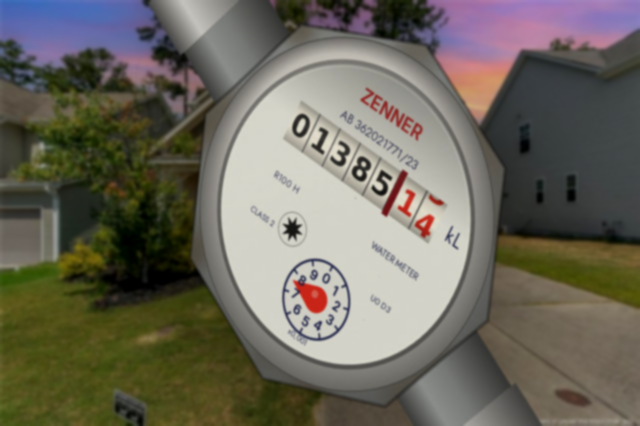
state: 1385.137kL
